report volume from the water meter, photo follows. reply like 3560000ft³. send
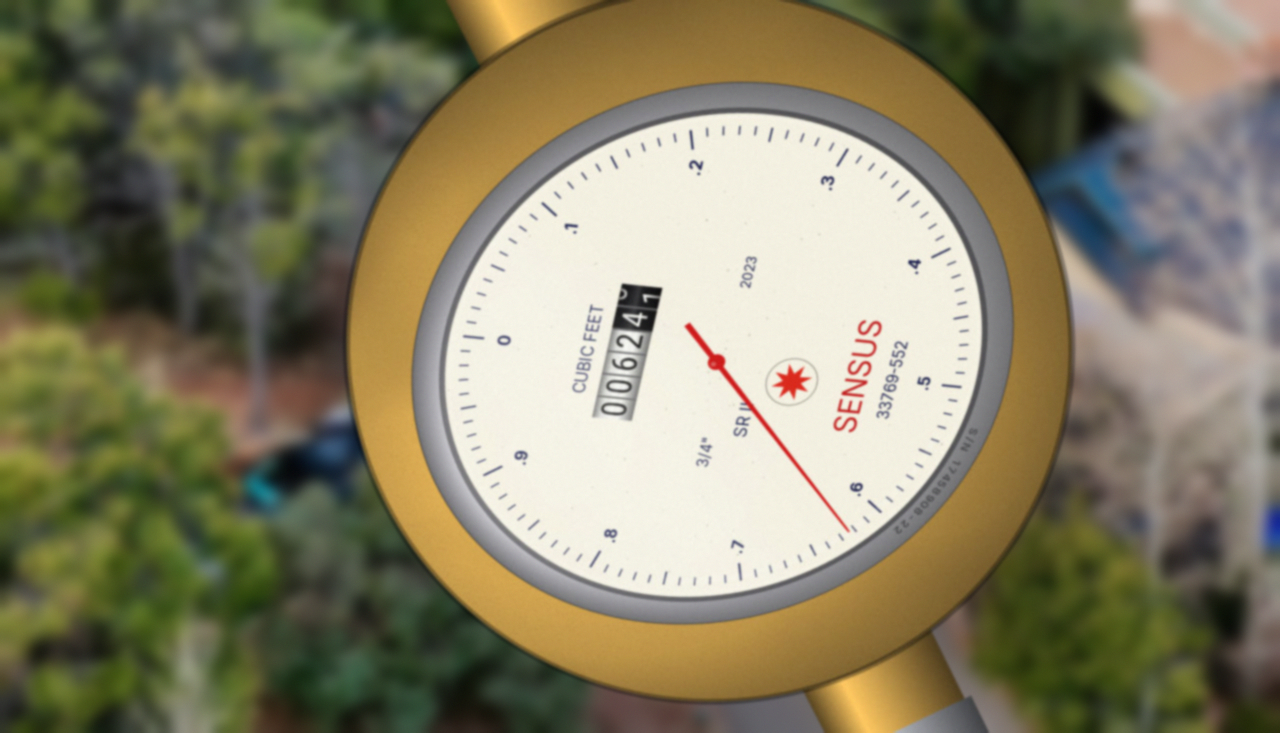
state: 6240.62ft³
